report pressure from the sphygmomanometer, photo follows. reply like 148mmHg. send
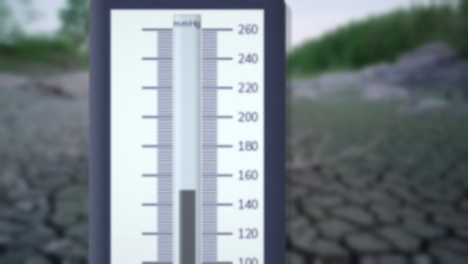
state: 150mmHg
